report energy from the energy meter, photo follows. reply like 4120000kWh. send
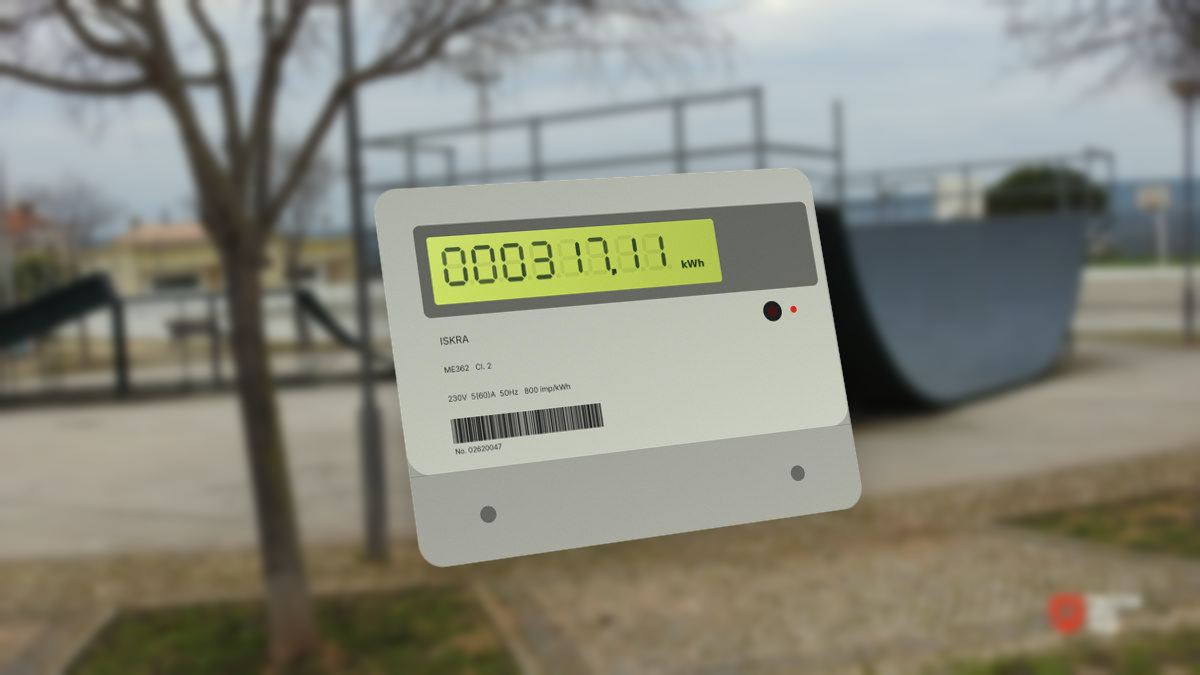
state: 317.11kWh
